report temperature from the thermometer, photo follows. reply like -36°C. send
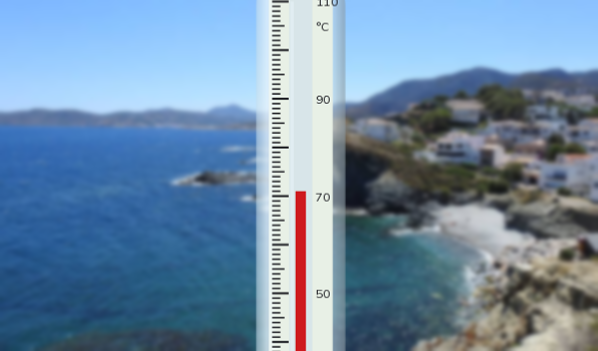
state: 71°C
